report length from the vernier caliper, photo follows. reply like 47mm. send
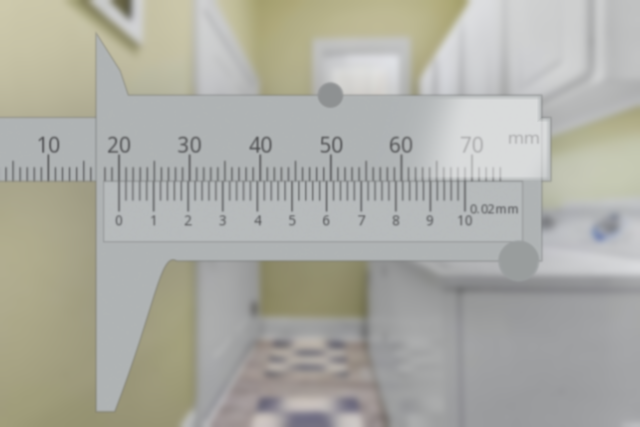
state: 20.0mm
